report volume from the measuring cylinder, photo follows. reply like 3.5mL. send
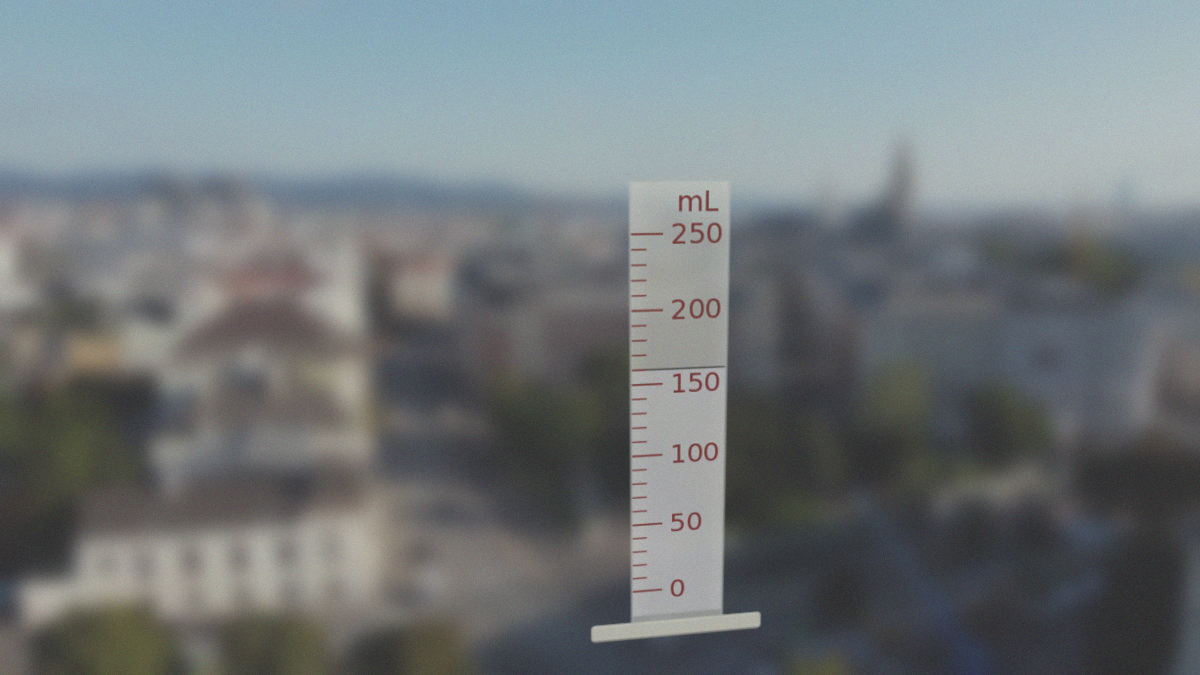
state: 160mL
